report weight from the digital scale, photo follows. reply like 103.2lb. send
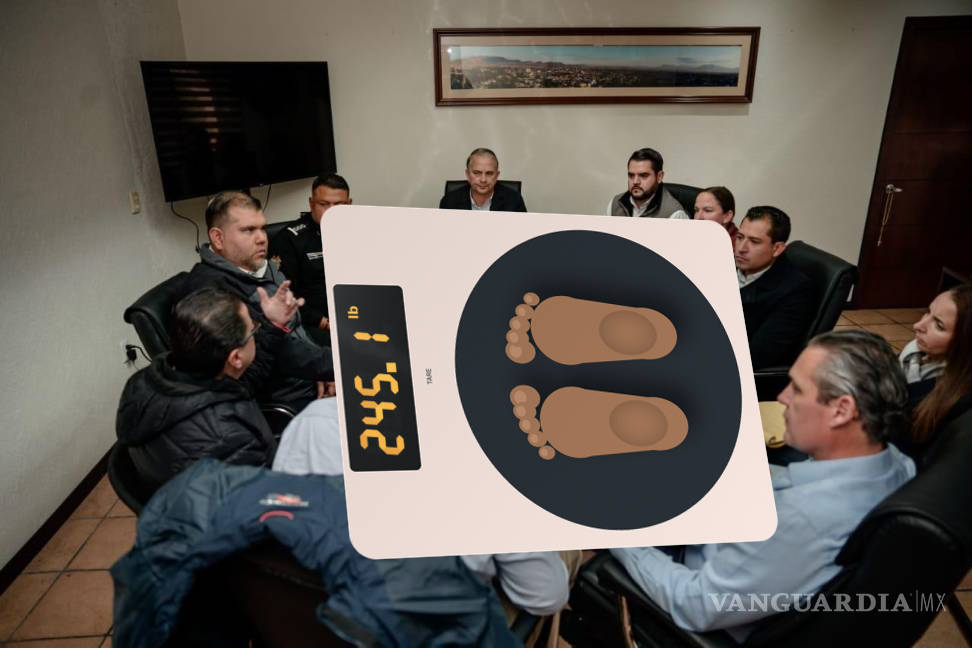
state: 245.1lb
